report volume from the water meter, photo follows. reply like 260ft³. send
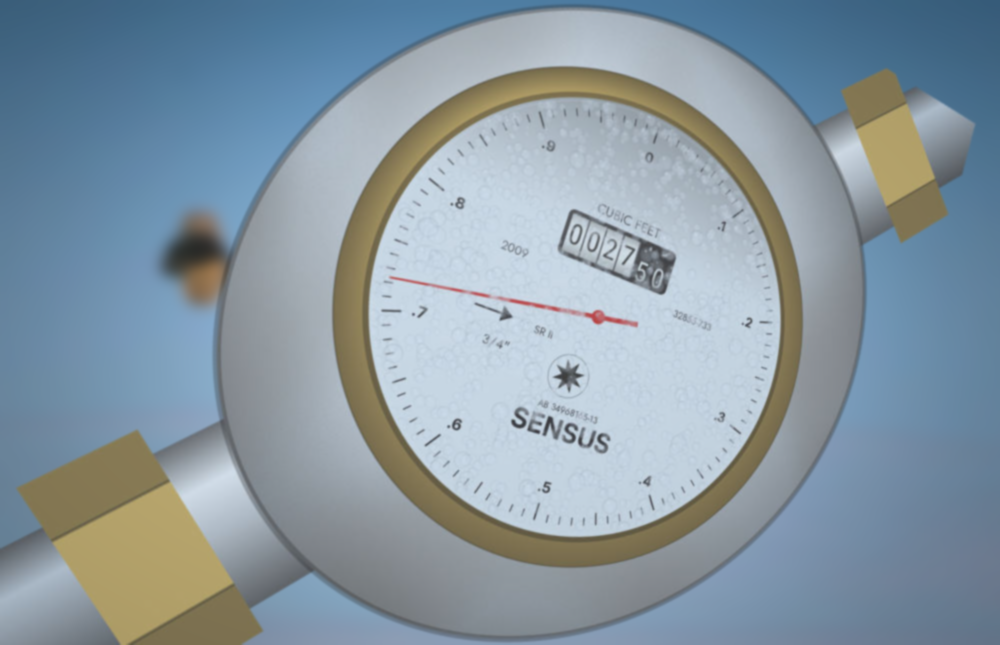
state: 2749.72ft³
